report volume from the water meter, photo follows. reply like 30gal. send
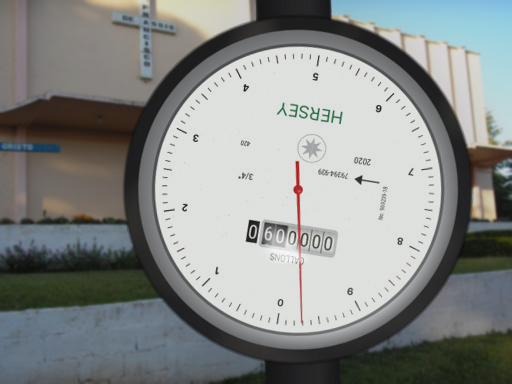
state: 89.7gal
